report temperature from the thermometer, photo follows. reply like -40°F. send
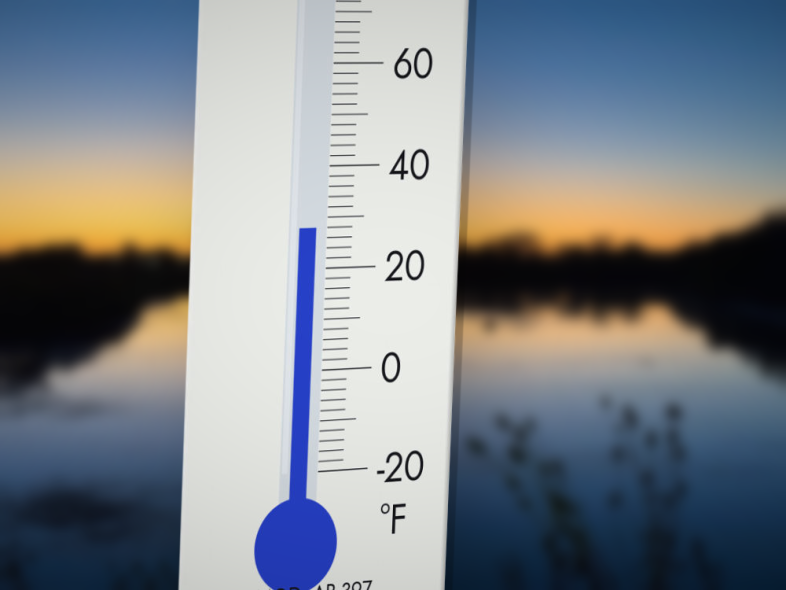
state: 28°F
